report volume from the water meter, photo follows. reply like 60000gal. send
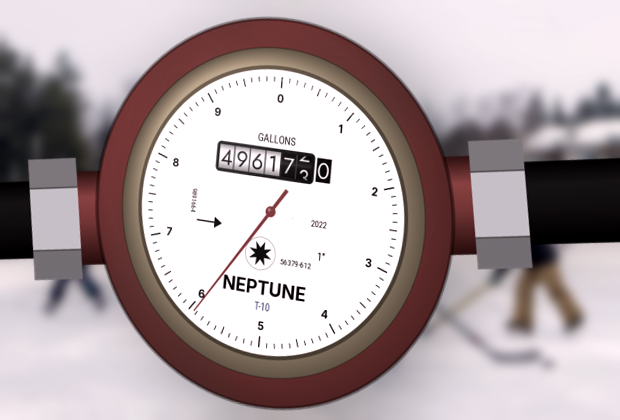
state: 4961725.9gal
